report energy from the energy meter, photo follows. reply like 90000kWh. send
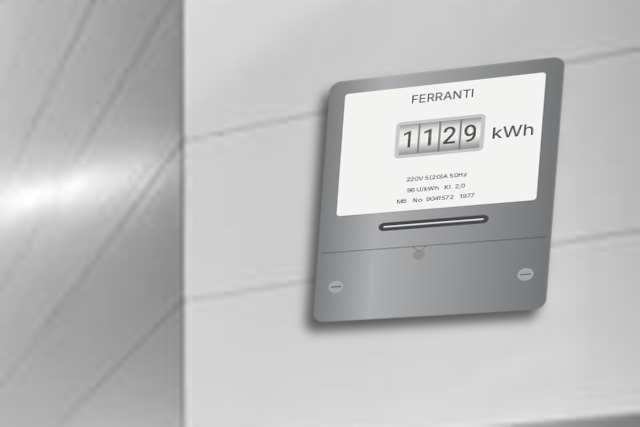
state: 1129kWh
